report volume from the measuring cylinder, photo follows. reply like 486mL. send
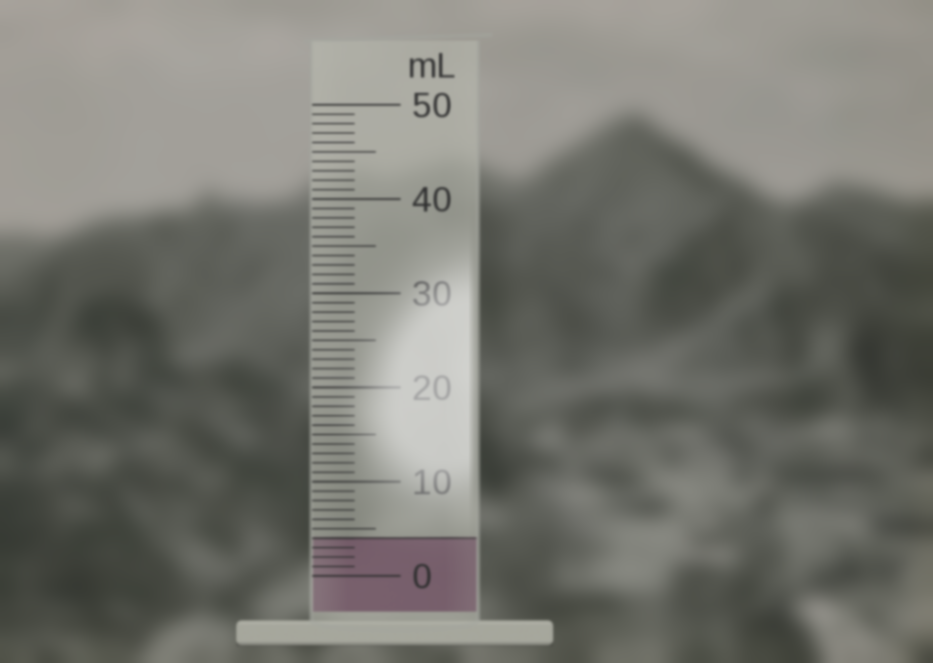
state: 4mL
